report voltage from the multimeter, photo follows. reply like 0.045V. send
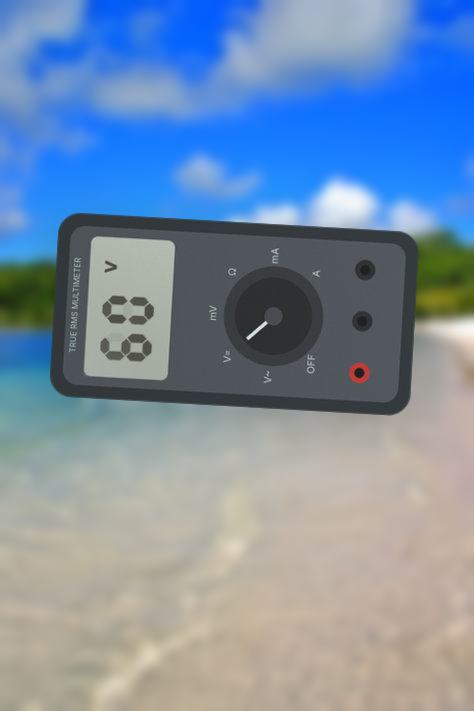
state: 60V
